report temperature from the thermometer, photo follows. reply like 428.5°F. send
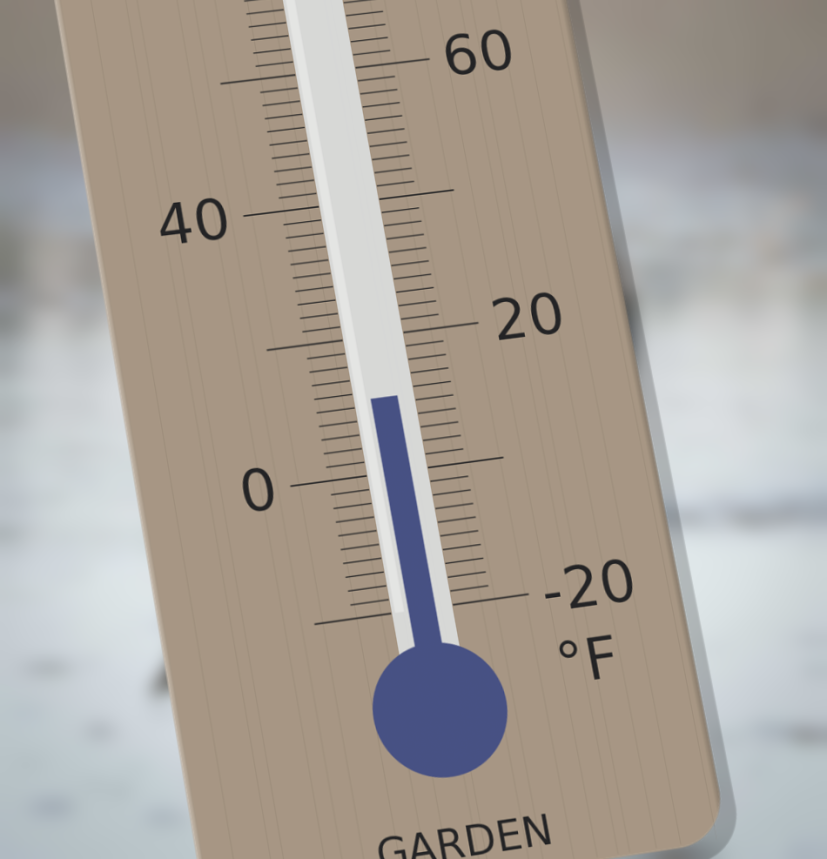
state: 11°F
